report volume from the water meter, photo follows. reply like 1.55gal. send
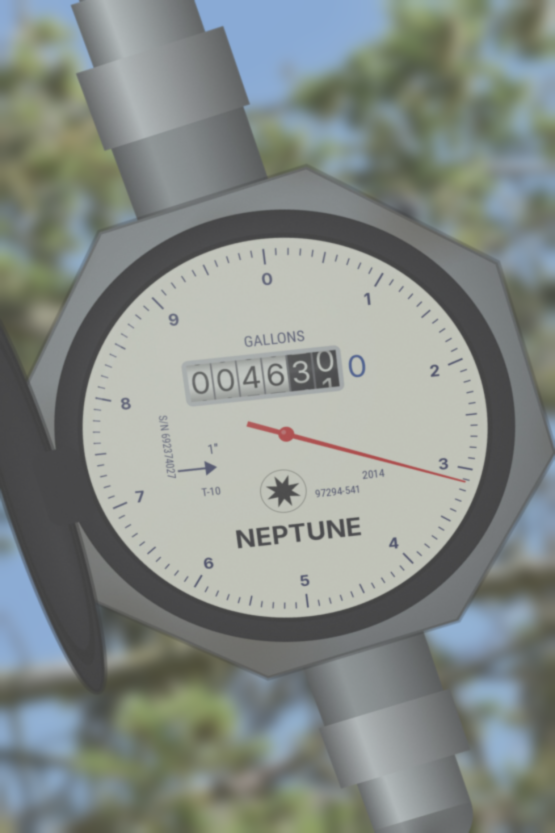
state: 46303.1gal
